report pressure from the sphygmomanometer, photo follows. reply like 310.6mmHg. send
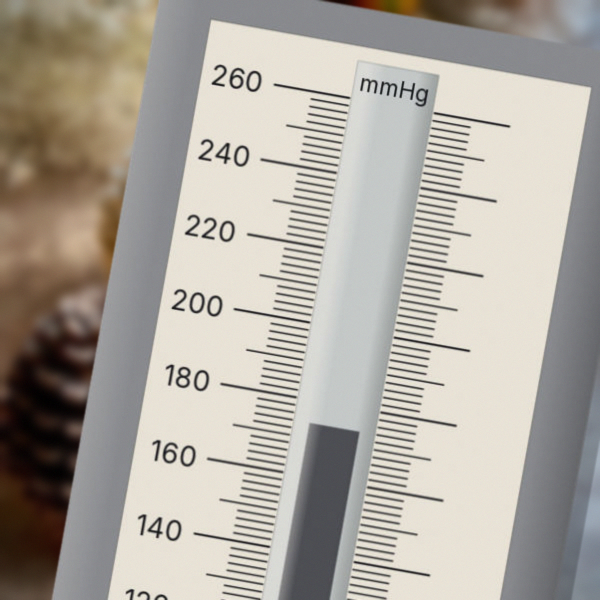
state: 174mmHg
